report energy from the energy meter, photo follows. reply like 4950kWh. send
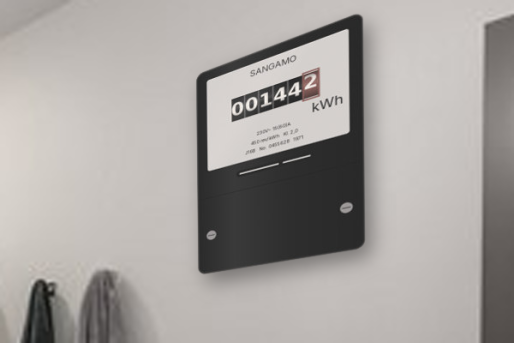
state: 144.2kWh
